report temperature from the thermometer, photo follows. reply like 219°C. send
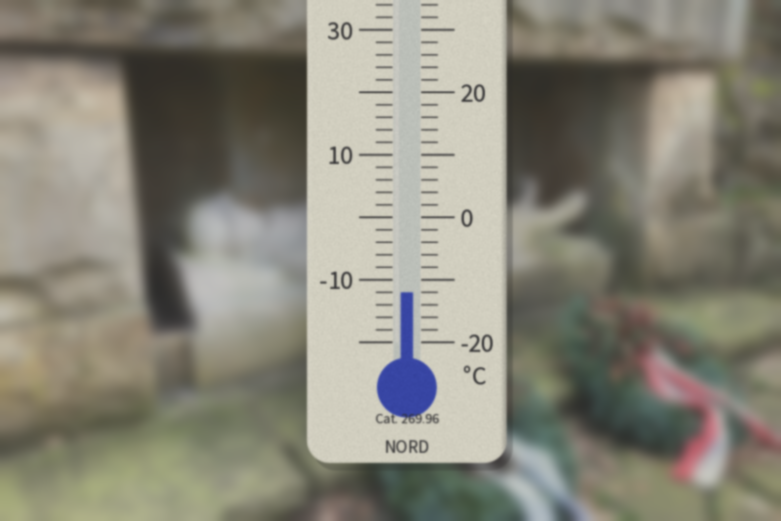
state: -12°C
